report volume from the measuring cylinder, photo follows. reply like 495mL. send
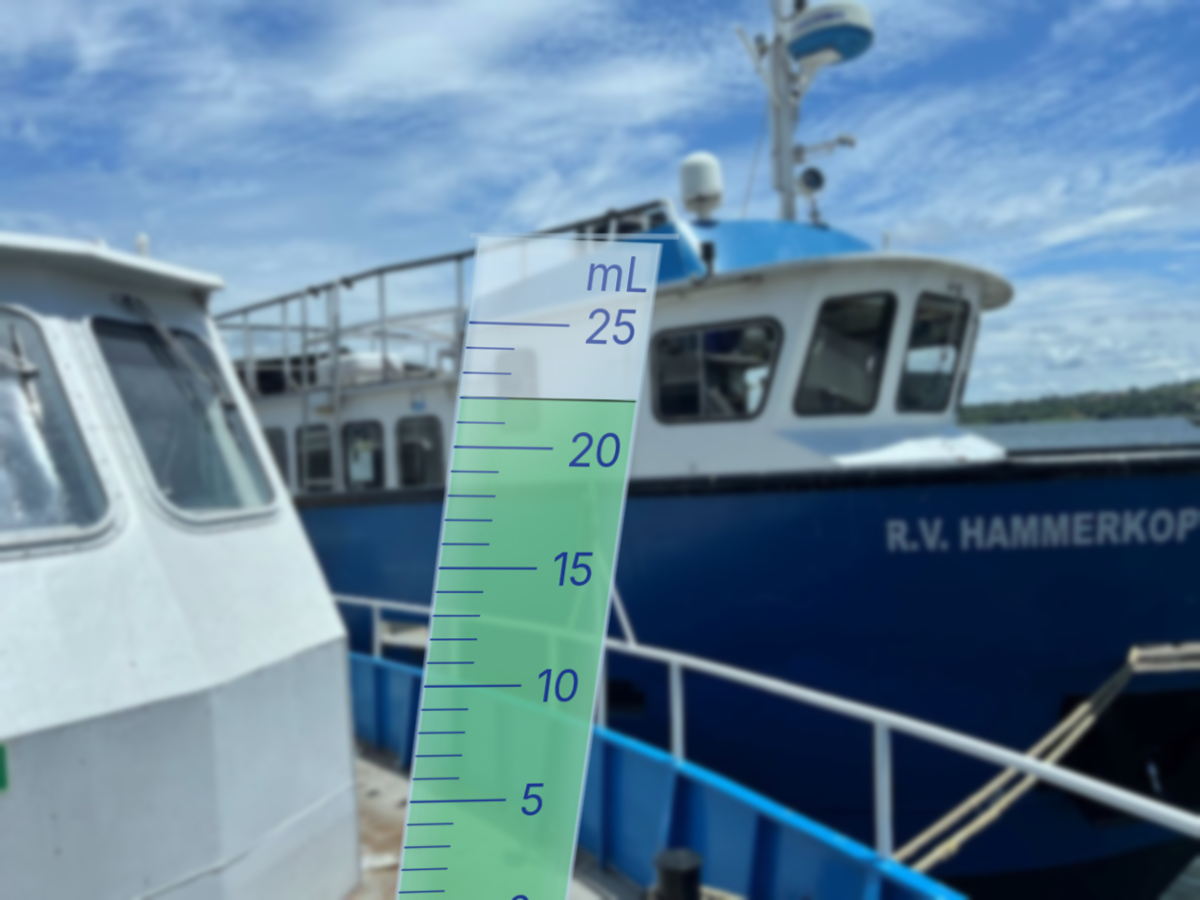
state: 22mL
